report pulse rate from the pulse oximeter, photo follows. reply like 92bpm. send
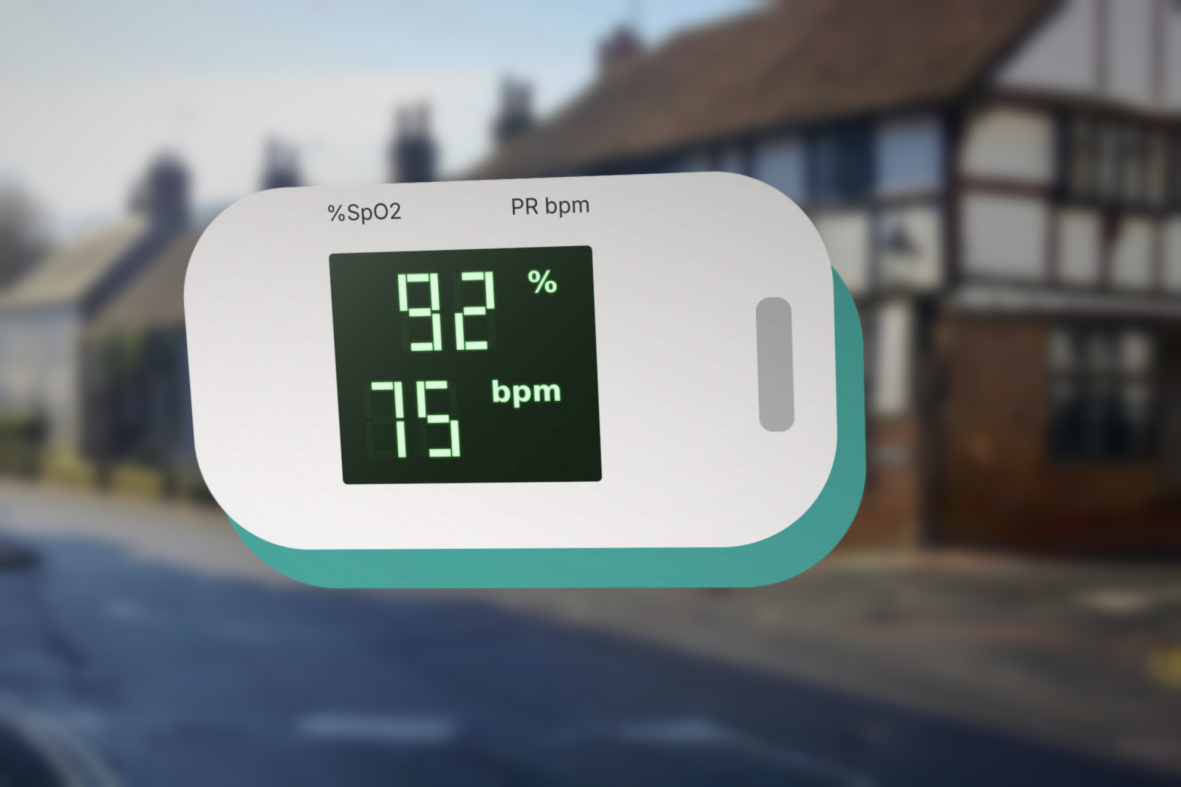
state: 75bpm
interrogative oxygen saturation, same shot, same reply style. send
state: 92%
